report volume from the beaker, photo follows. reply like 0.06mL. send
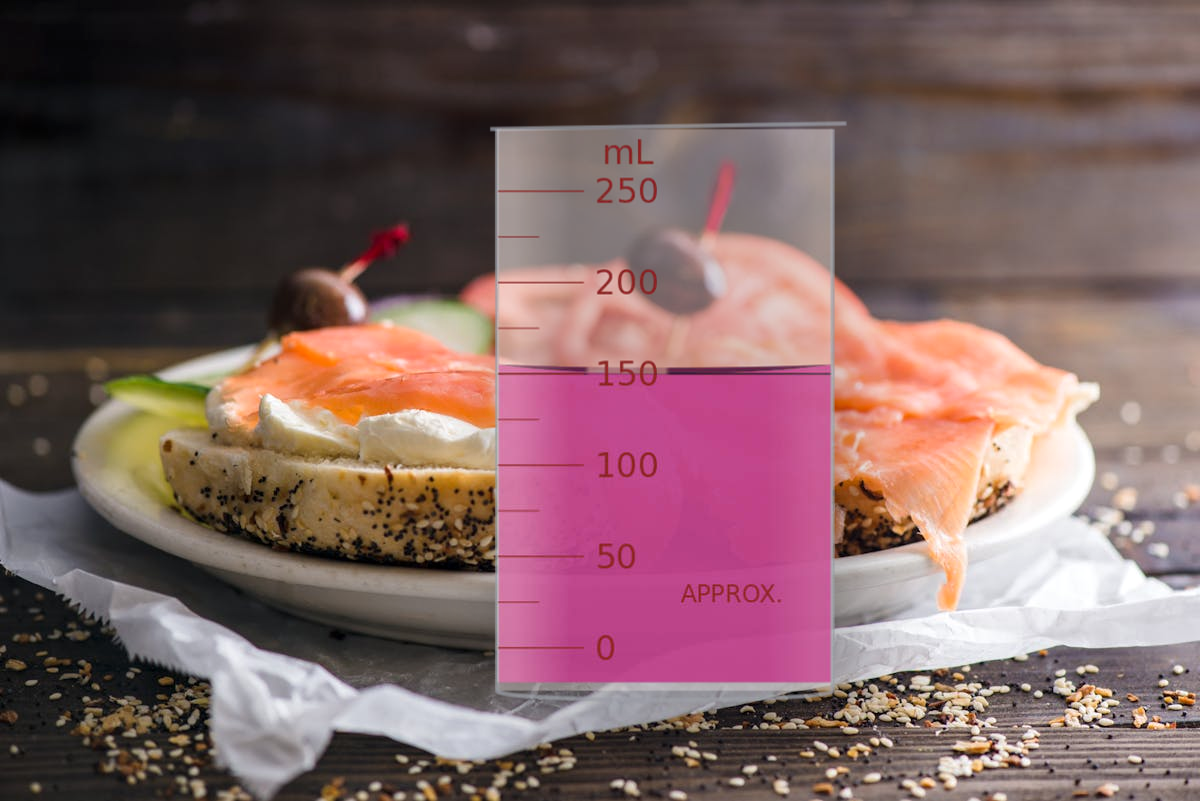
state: 150mL
